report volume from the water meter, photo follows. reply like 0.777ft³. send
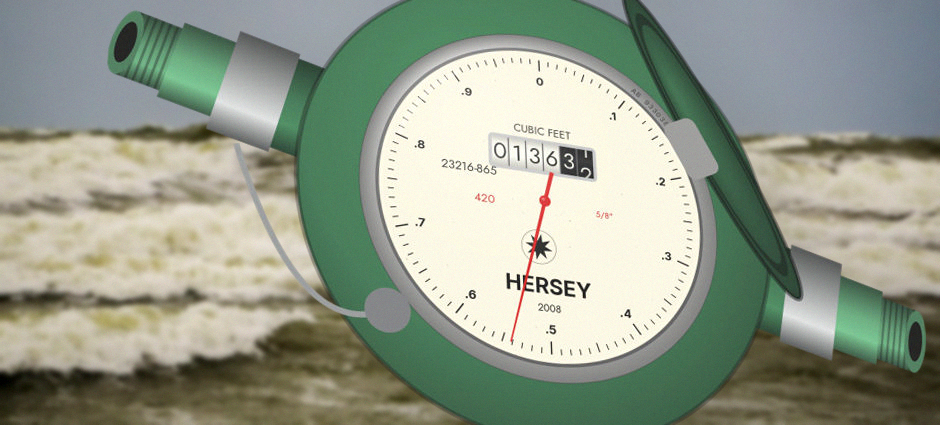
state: 13631.54ft³
